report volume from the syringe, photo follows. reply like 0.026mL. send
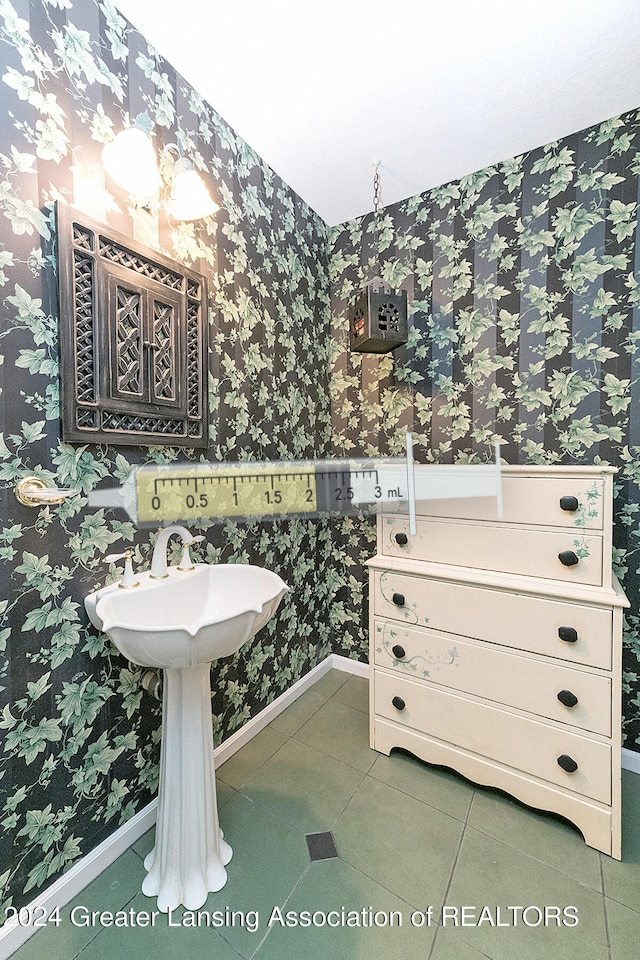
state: 2.1mL
